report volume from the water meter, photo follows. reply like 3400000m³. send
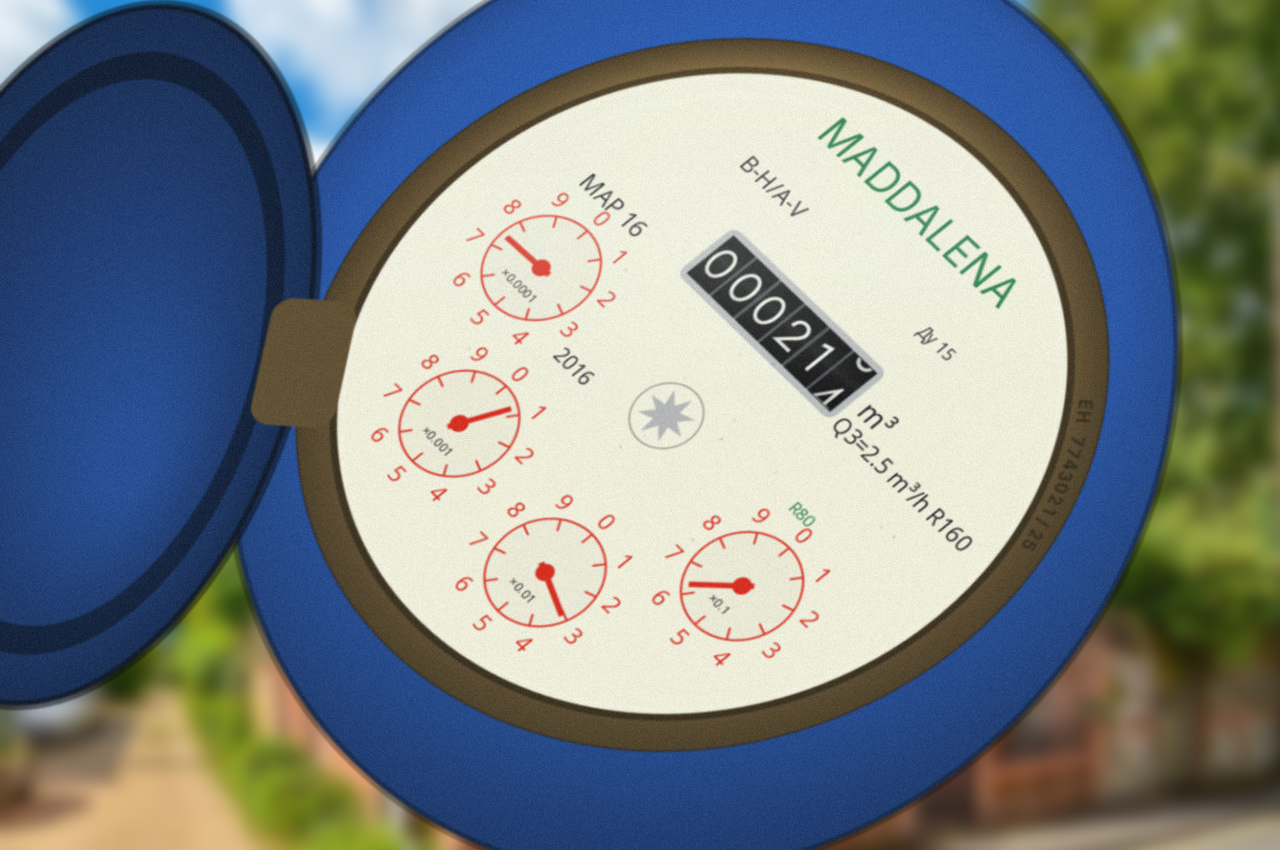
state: 213.6307m³
